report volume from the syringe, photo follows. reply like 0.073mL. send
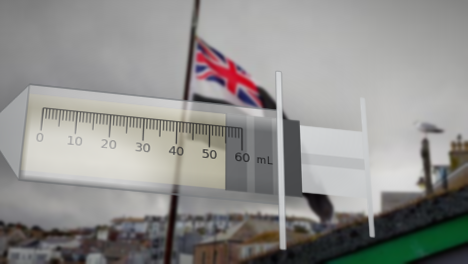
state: 55mL
